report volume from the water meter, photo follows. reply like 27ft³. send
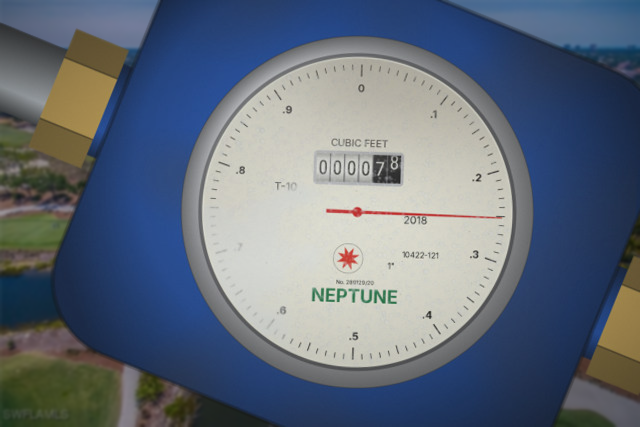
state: 78.25ft³
